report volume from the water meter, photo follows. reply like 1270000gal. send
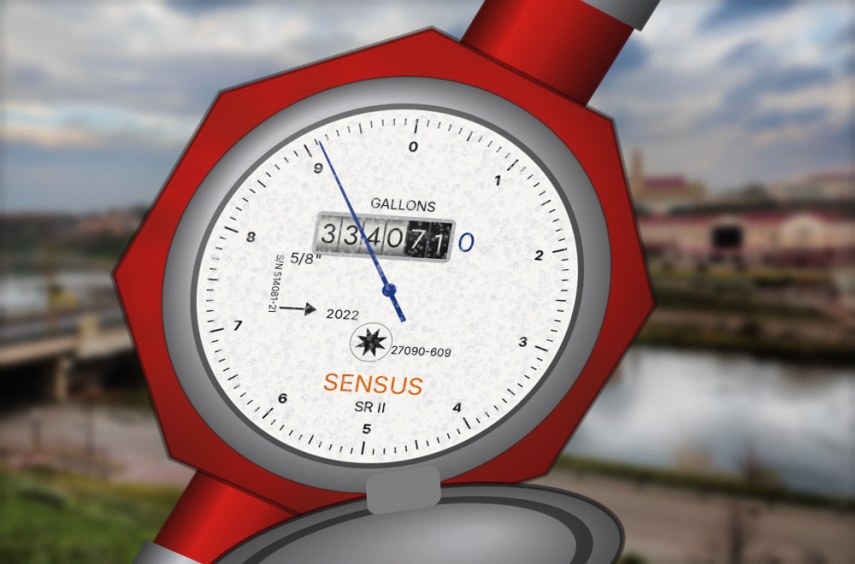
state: 3340709.1gal
